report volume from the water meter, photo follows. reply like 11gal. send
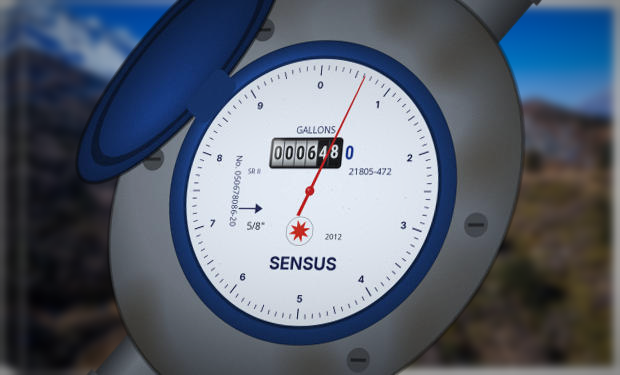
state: 6480.6gal
